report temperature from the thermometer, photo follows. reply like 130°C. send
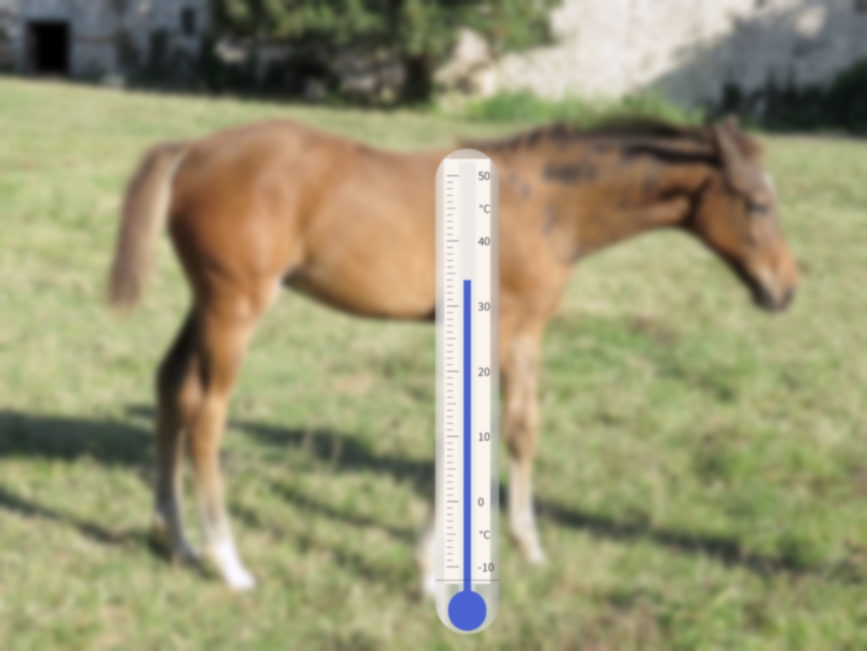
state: 34°C
